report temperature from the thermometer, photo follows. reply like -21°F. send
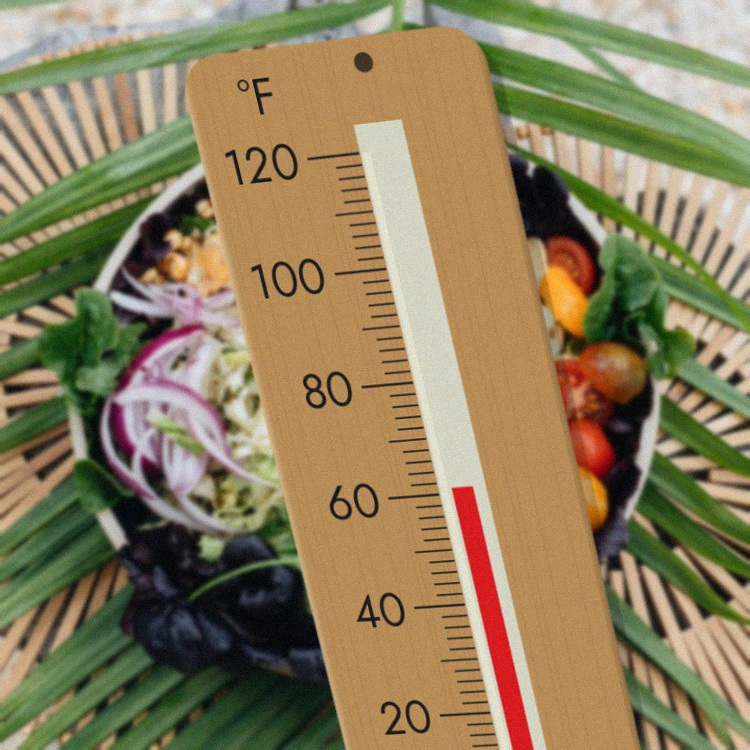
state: 61°F
